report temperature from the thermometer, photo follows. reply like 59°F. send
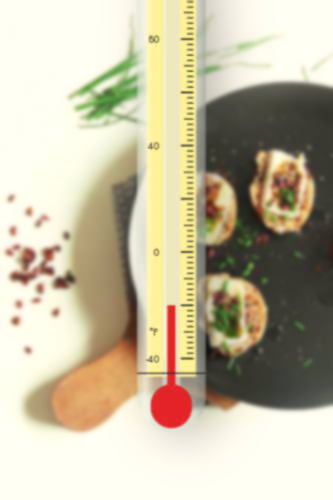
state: -20°F
